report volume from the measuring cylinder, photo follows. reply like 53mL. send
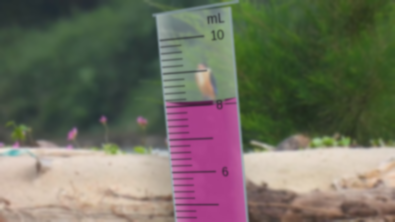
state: 8mL
